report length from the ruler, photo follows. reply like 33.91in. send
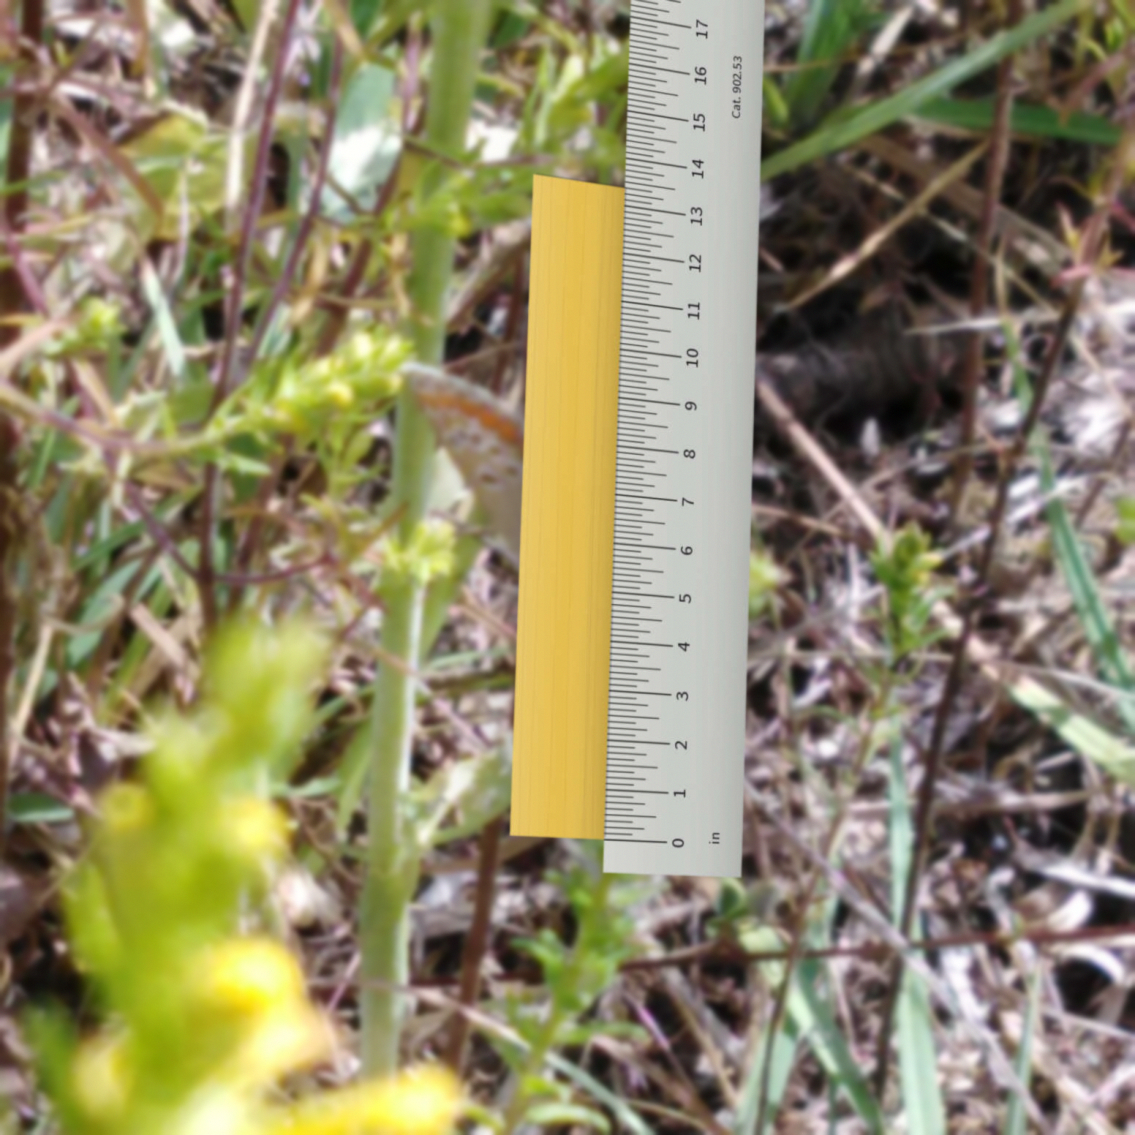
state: 13.375in
